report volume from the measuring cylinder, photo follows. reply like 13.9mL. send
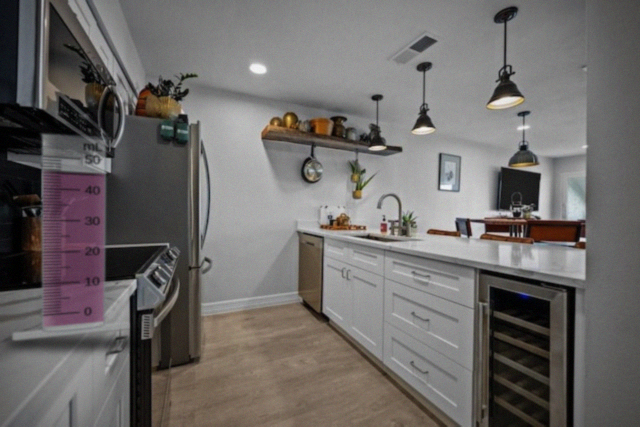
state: 45mL
